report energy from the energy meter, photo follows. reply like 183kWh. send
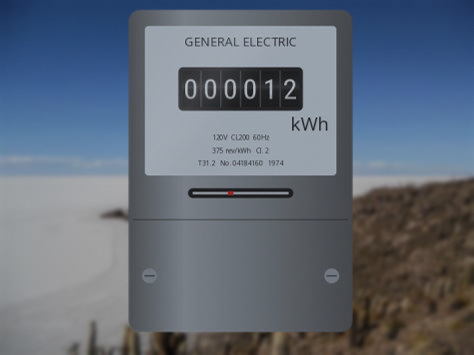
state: 12kWh
